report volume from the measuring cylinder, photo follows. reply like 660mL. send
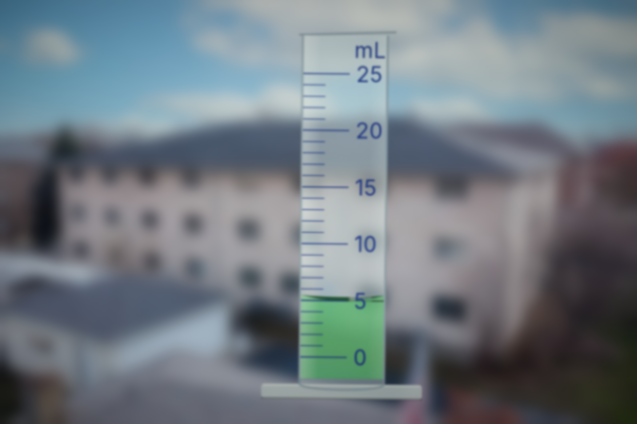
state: 5mL
